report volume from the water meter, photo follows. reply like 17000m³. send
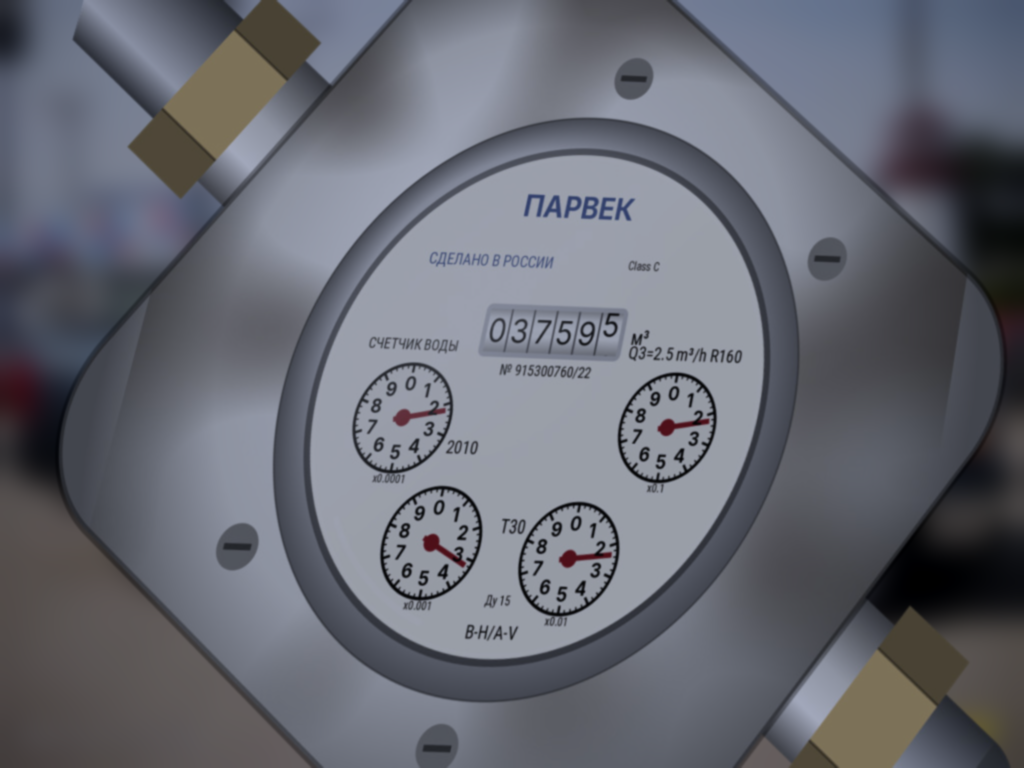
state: 37595.2232m³
